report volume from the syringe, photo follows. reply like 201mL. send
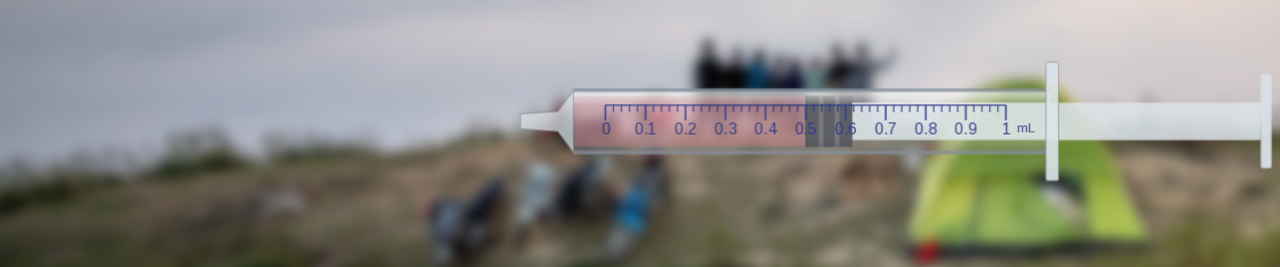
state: 0.5mL
